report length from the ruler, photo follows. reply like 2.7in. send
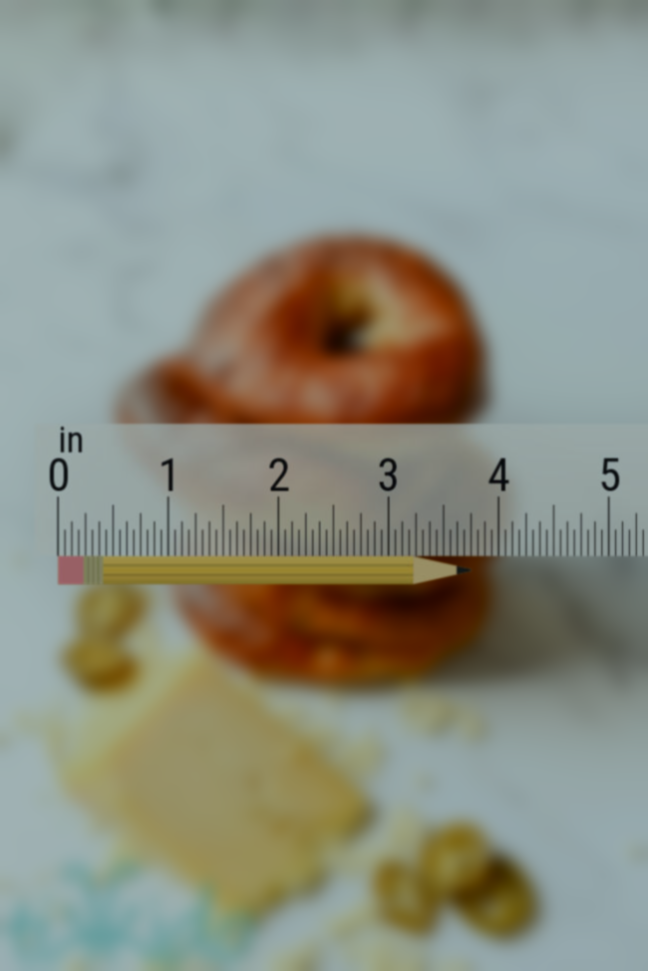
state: 3.75in
